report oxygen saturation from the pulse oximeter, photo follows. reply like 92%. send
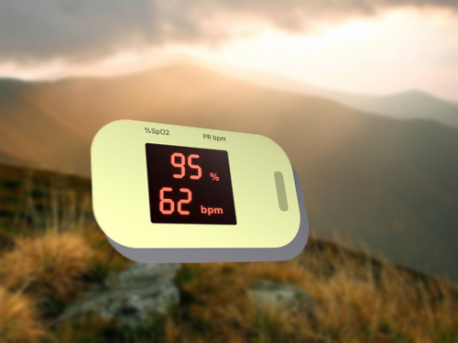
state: 95%
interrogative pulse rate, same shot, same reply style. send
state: 62bpm
